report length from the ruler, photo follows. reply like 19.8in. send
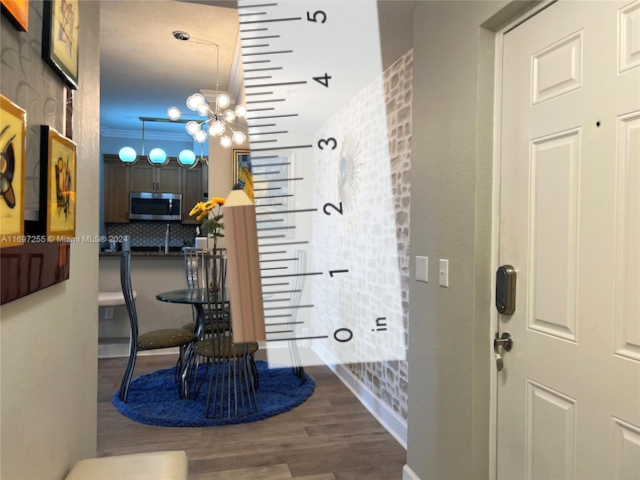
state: 2.5in
